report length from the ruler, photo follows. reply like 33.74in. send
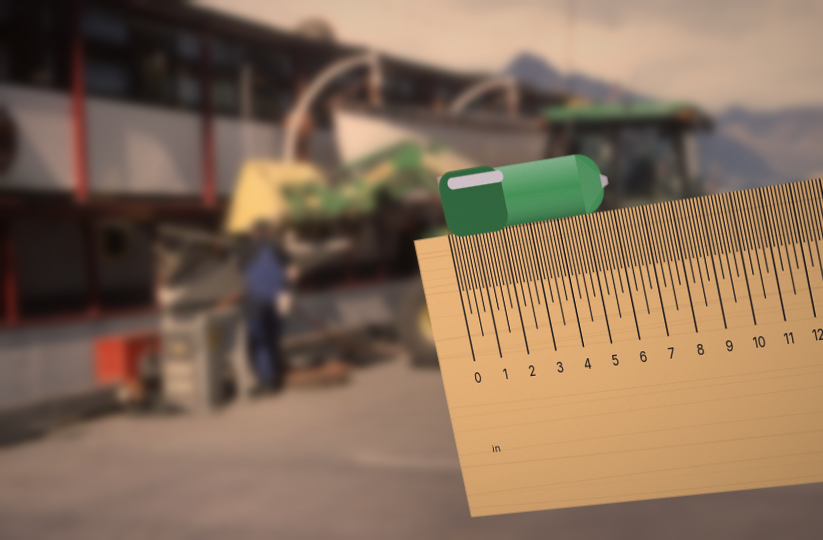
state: 6in
